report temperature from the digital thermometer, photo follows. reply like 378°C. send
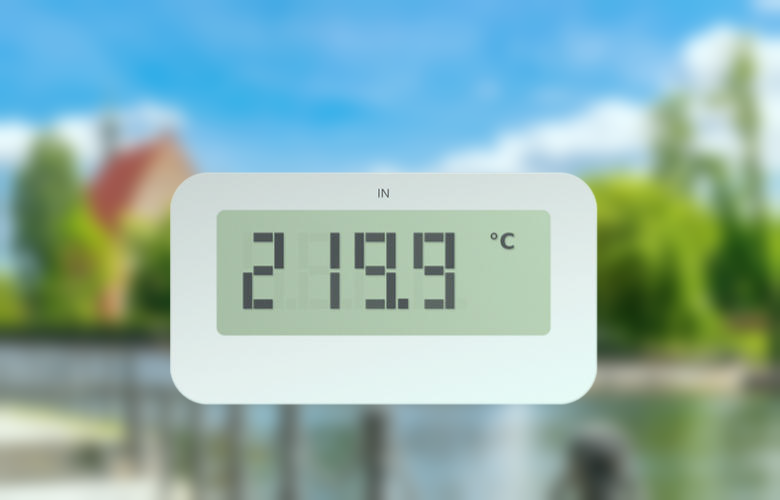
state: 219.9°C
